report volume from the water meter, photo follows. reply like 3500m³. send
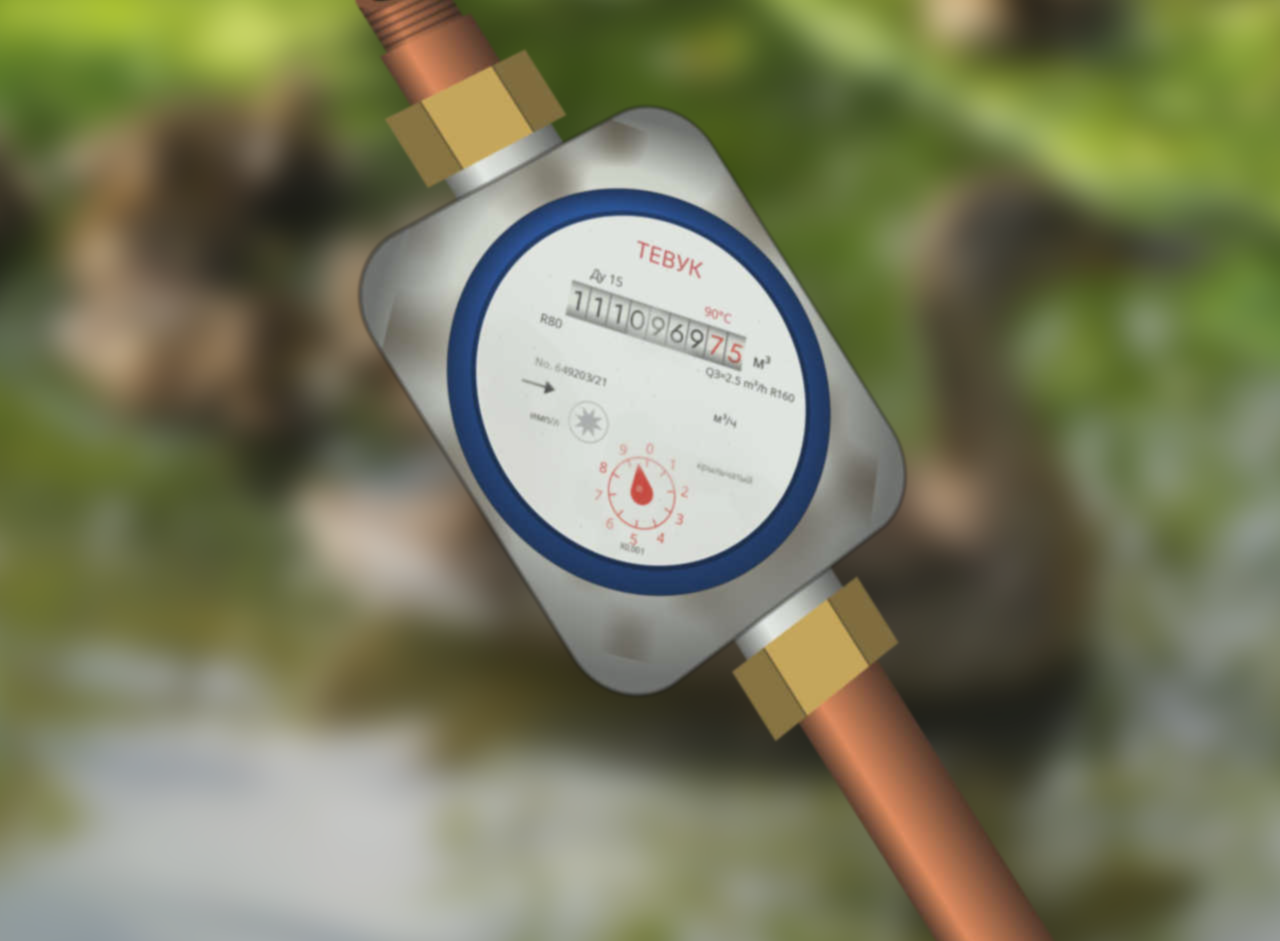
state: 1110969.749m³
